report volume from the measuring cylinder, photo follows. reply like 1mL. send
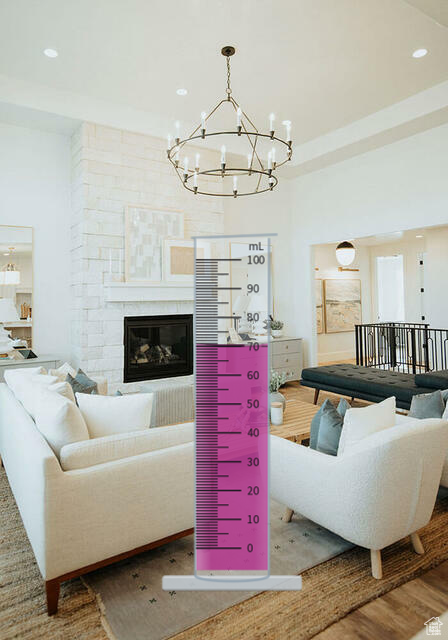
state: 70mL
